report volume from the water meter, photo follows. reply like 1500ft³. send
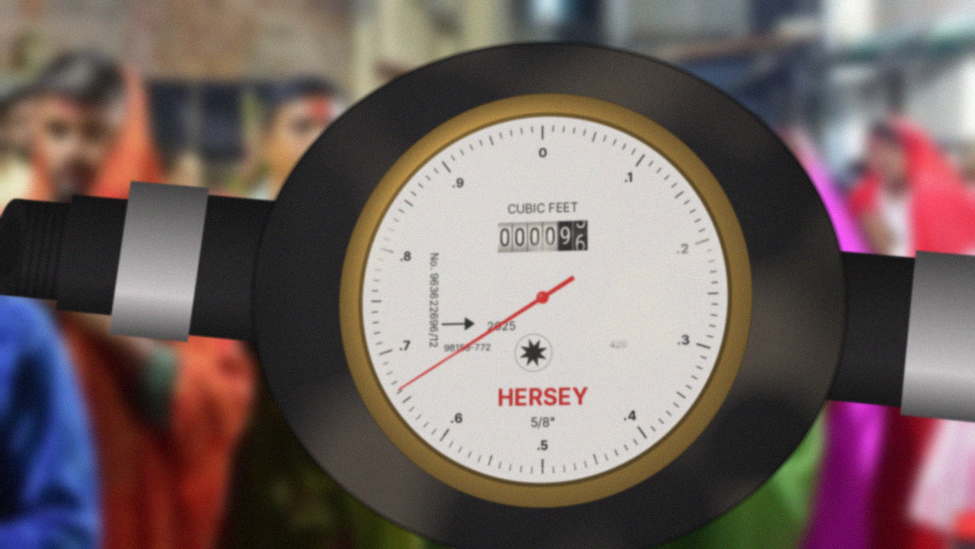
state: 95.66ft³
